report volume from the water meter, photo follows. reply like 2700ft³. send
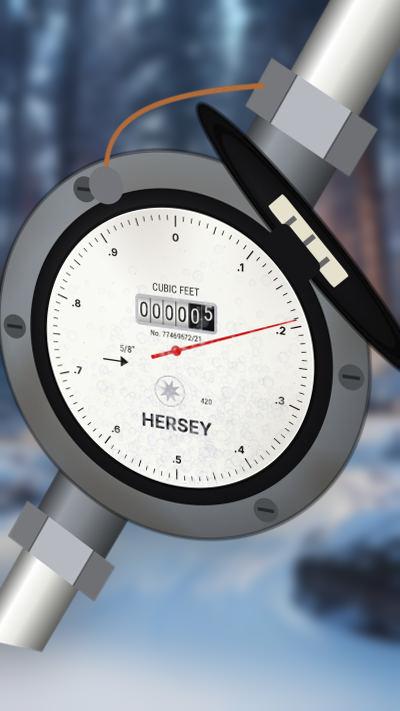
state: 5.19ft³
